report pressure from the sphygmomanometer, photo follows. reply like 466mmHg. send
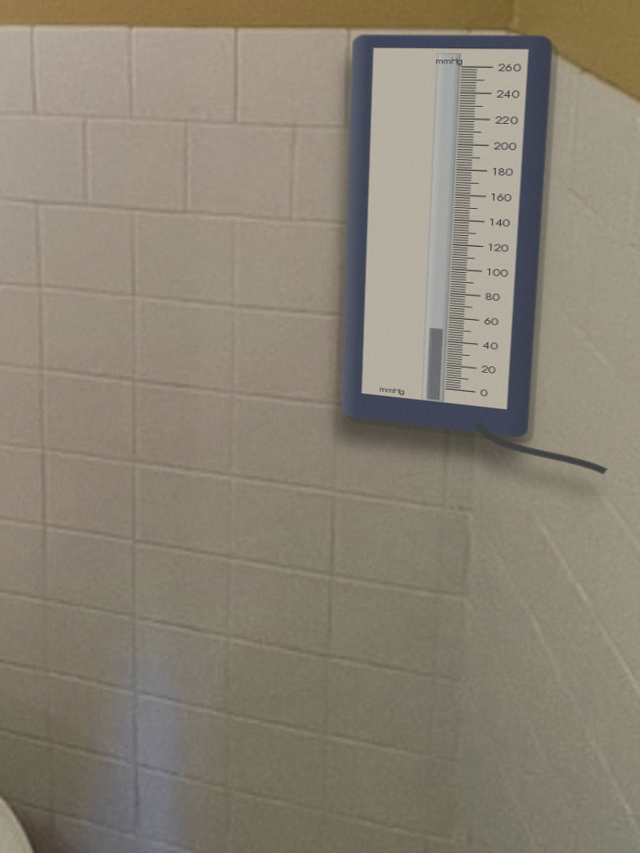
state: 50mmHg
